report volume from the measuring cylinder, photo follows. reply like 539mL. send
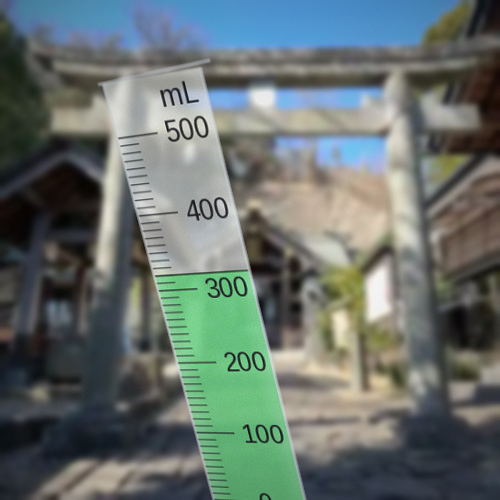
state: 320mL
